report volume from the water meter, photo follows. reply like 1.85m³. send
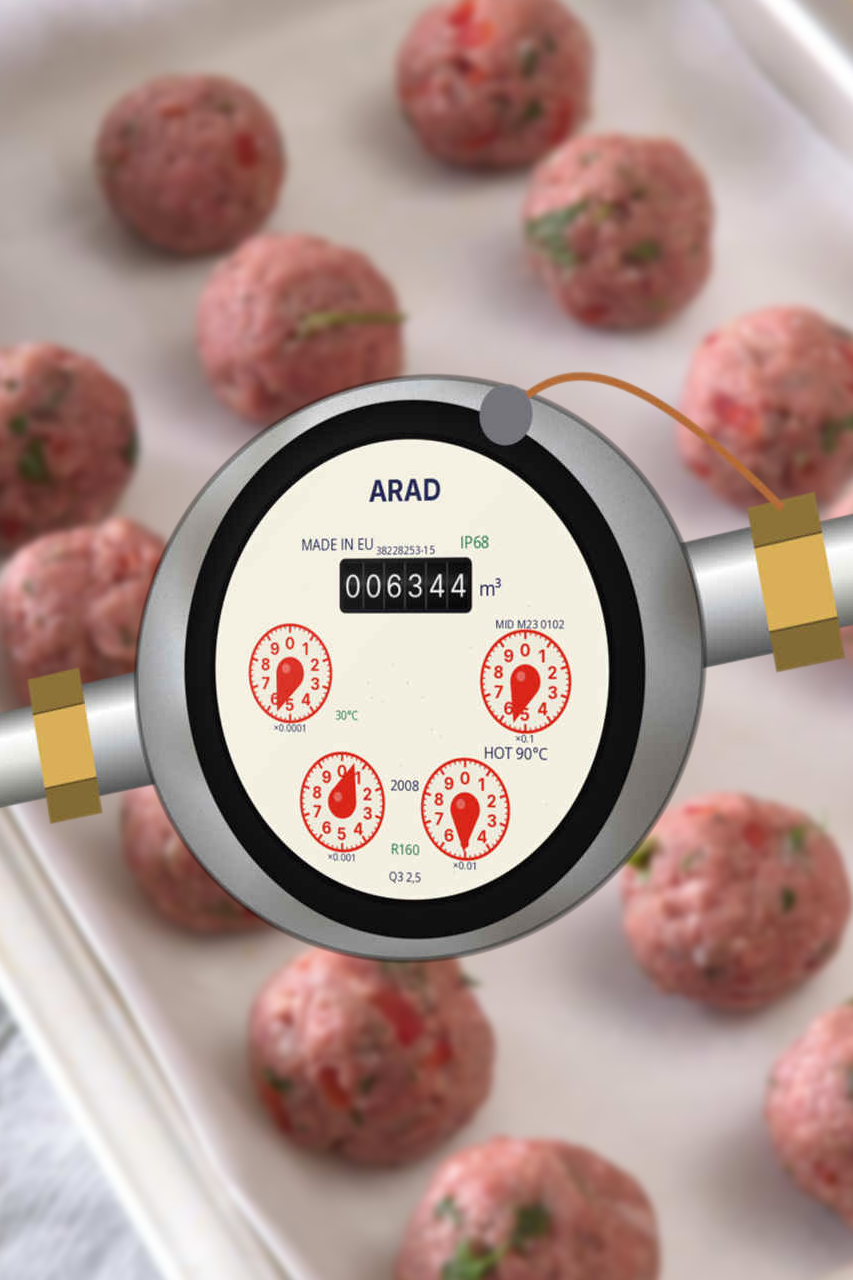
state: 6344.5505m³
